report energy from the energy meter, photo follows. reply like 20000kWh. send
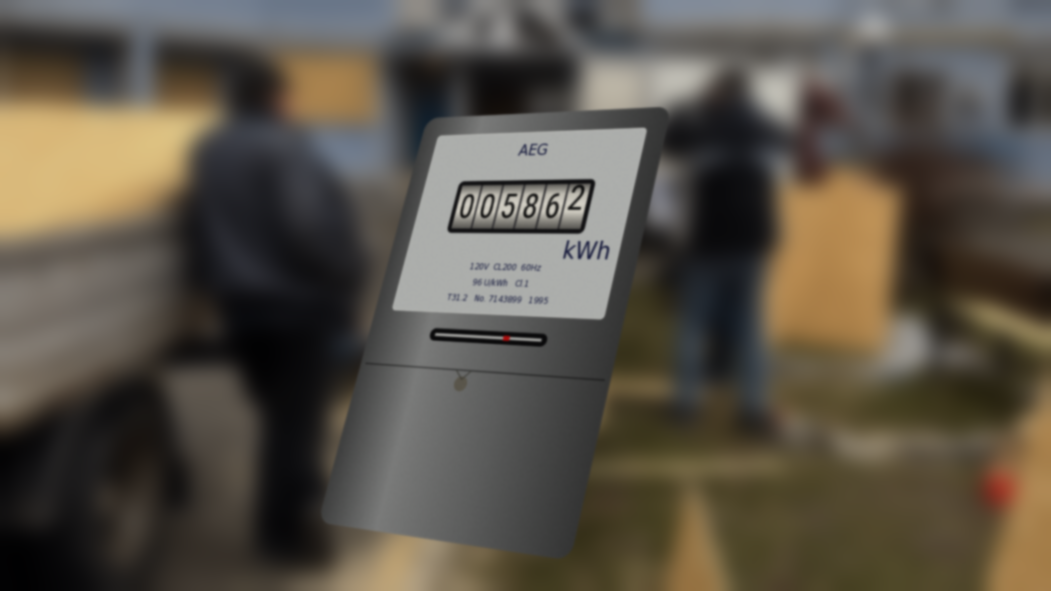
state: 5862kWh
